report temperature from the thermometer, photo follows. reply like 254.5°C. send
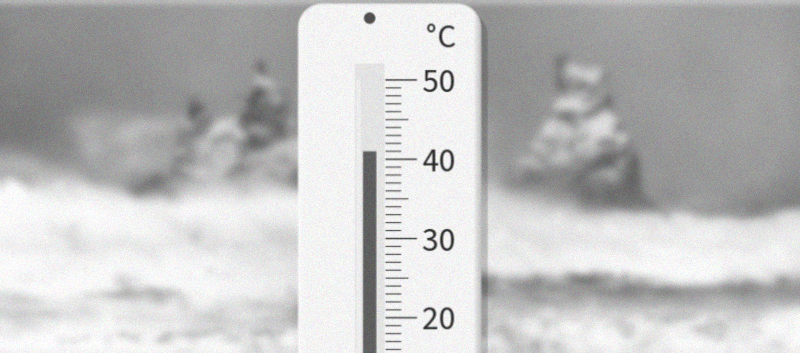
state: 41°C
